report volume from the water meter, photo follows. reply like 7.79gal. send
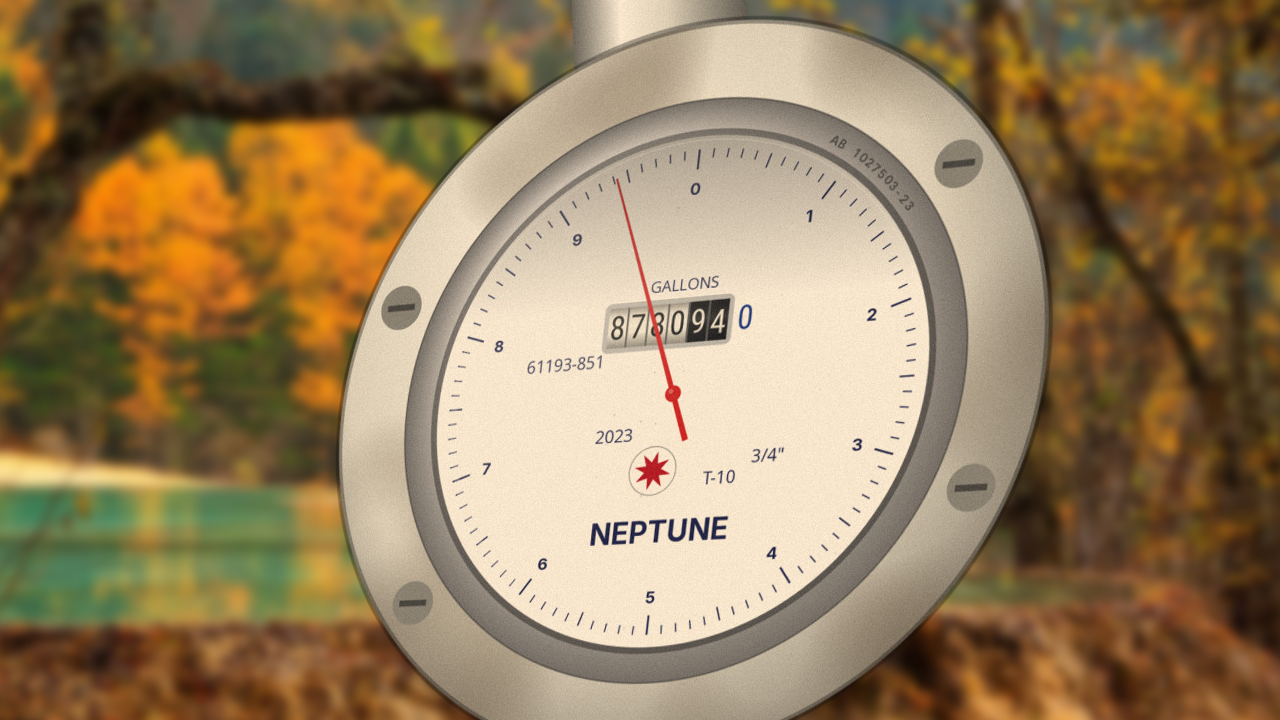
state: 8780939.4gal
